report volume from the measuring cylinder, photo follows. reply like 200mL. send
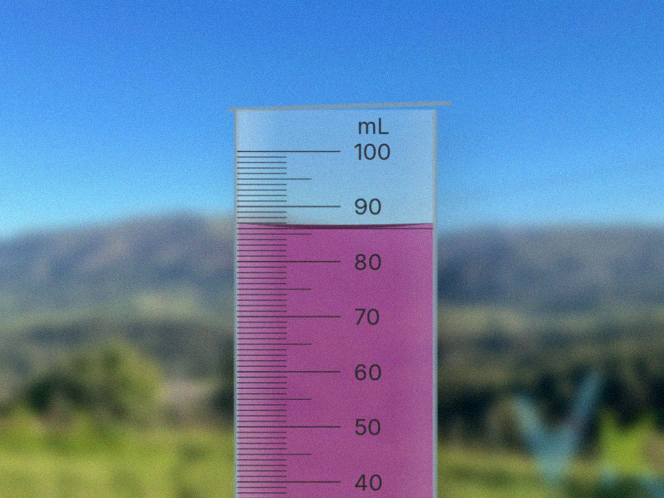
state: 86mL
